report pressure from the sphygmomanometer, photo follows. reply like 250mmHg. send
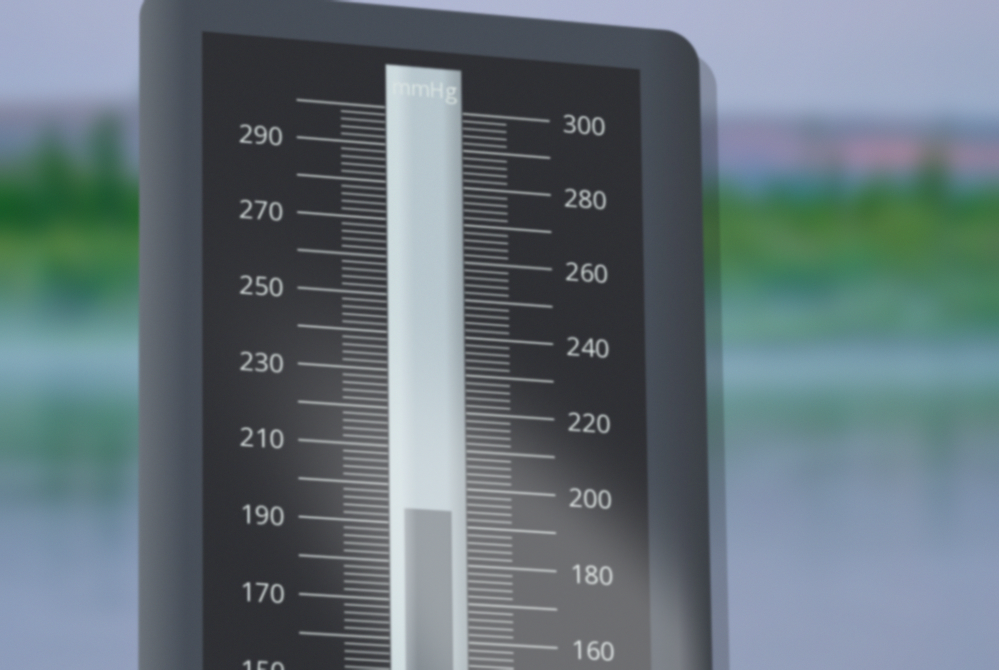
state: 194mmHg
